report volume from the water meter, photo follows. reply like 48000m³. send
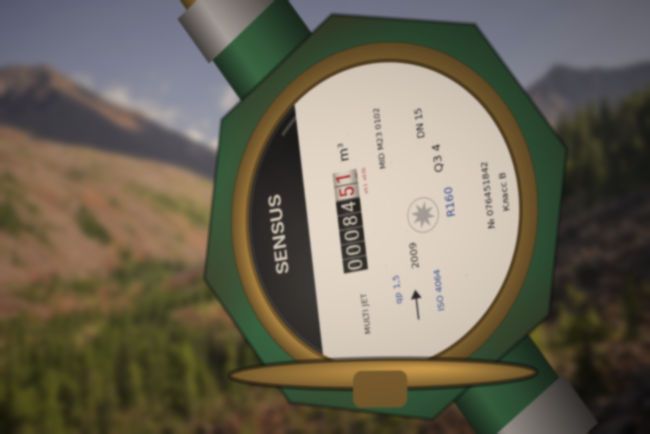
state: 84.51m³
